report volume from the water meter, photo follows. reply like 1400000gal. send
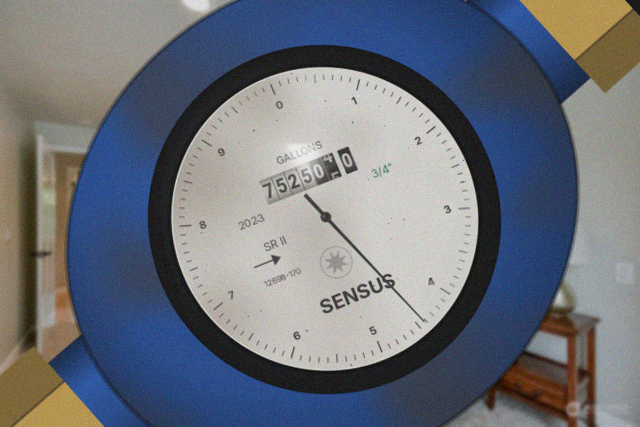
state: 7525044.4gal
